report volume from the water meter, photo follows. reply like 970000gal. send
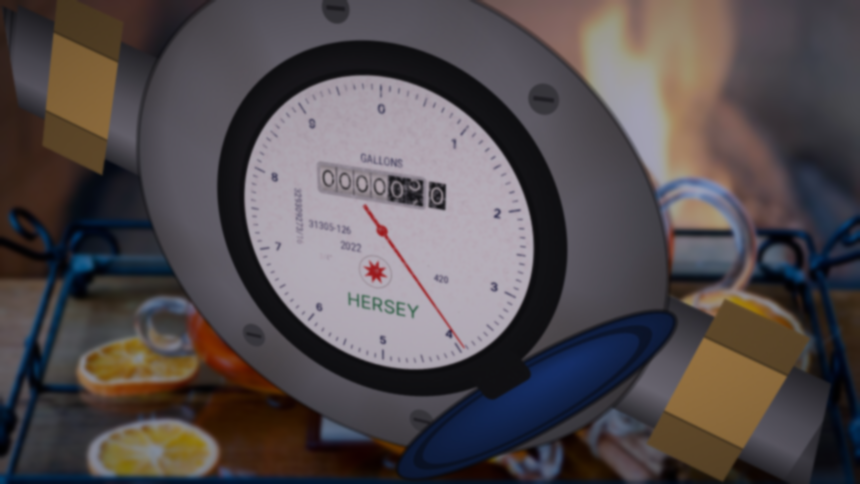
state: 53.9gal
